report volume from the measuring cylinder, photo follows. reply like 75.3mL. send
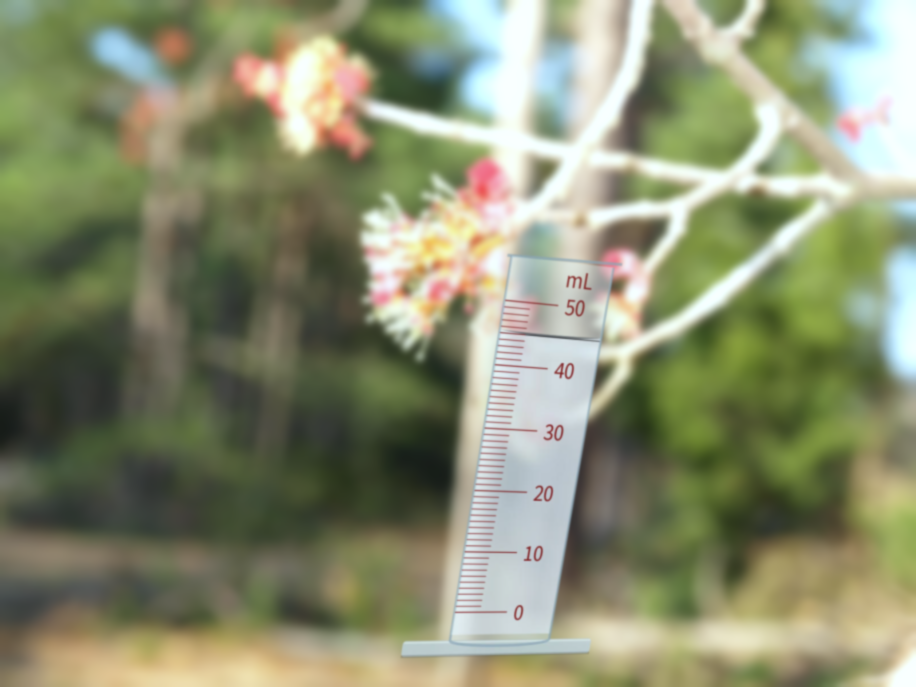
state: 45mL
